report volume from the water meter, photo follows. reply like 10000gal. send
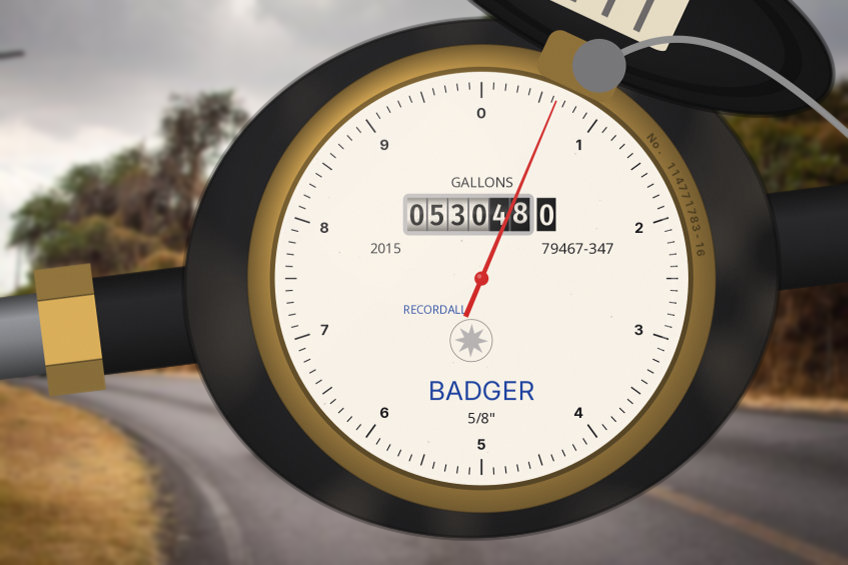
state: 530480.6gal
